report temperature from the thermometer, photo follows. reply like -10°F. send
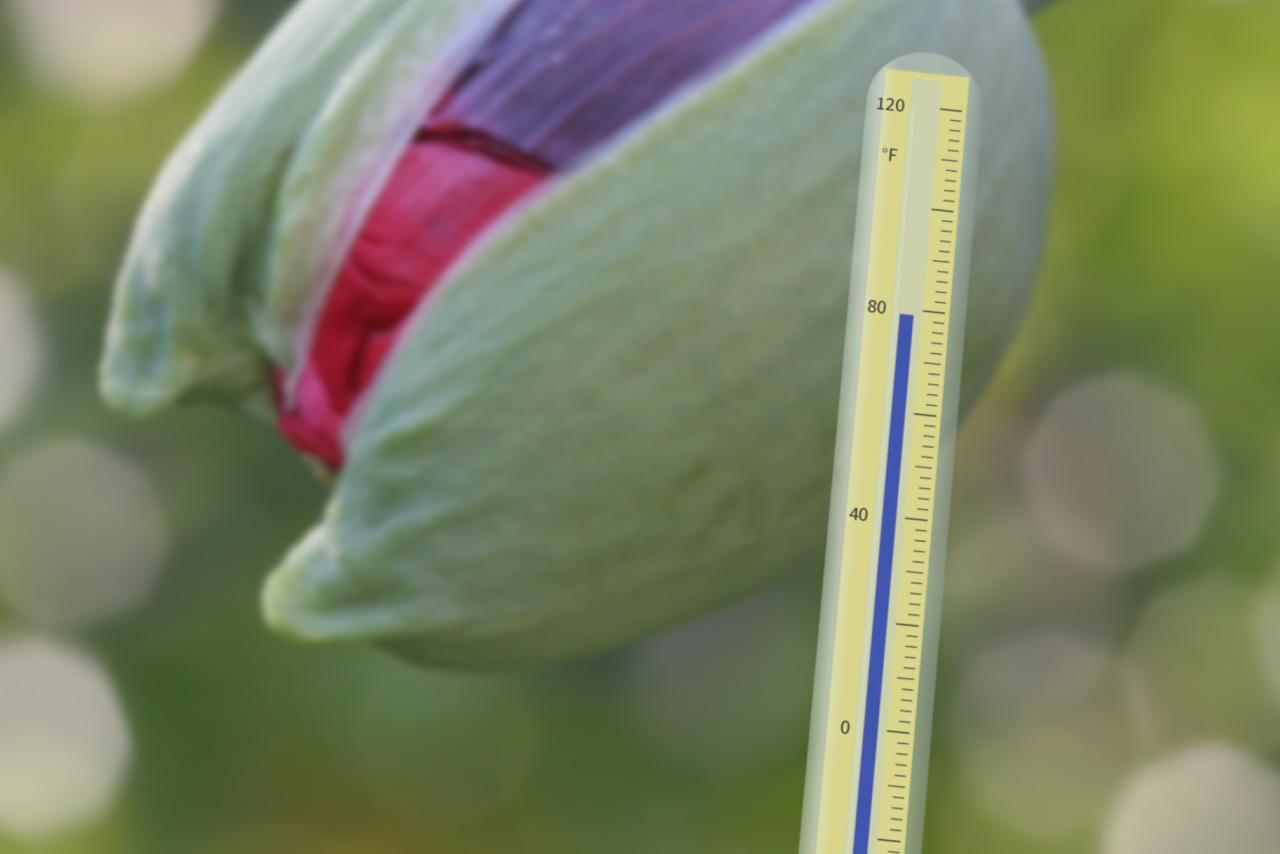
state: 79°F
